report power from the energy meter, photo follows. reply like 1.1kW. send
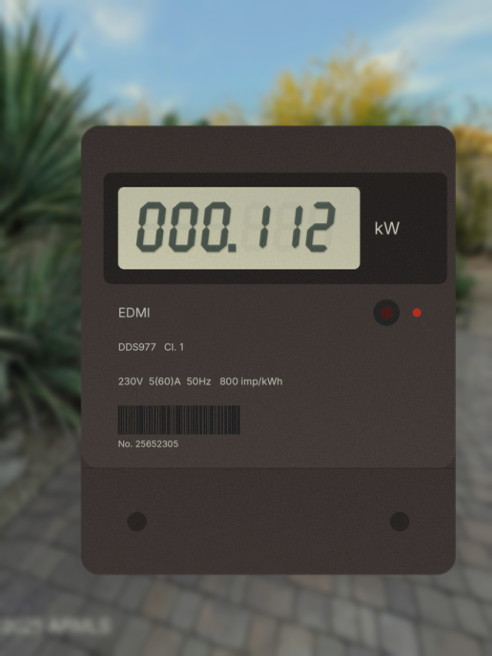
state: 0.112kW
